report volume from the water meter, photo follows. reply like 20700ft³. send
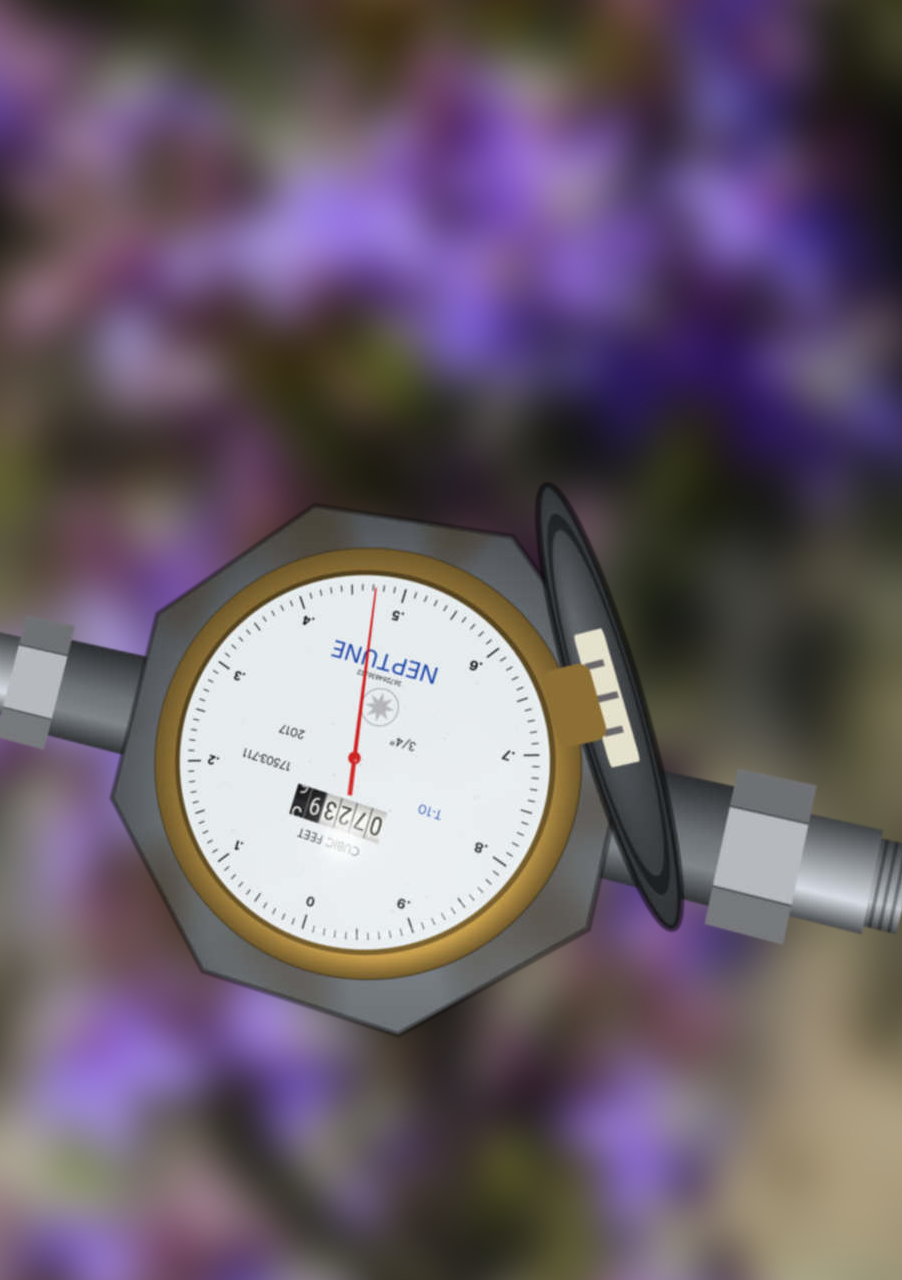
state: 72395.47ft³
